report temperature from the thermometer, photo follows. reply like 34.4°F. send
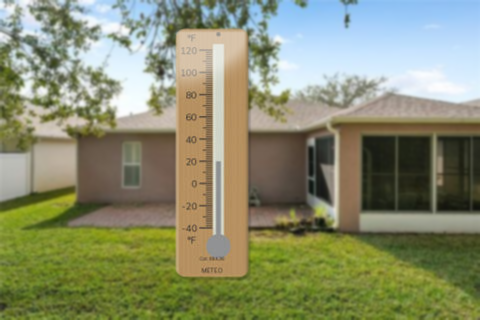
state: 20°F
